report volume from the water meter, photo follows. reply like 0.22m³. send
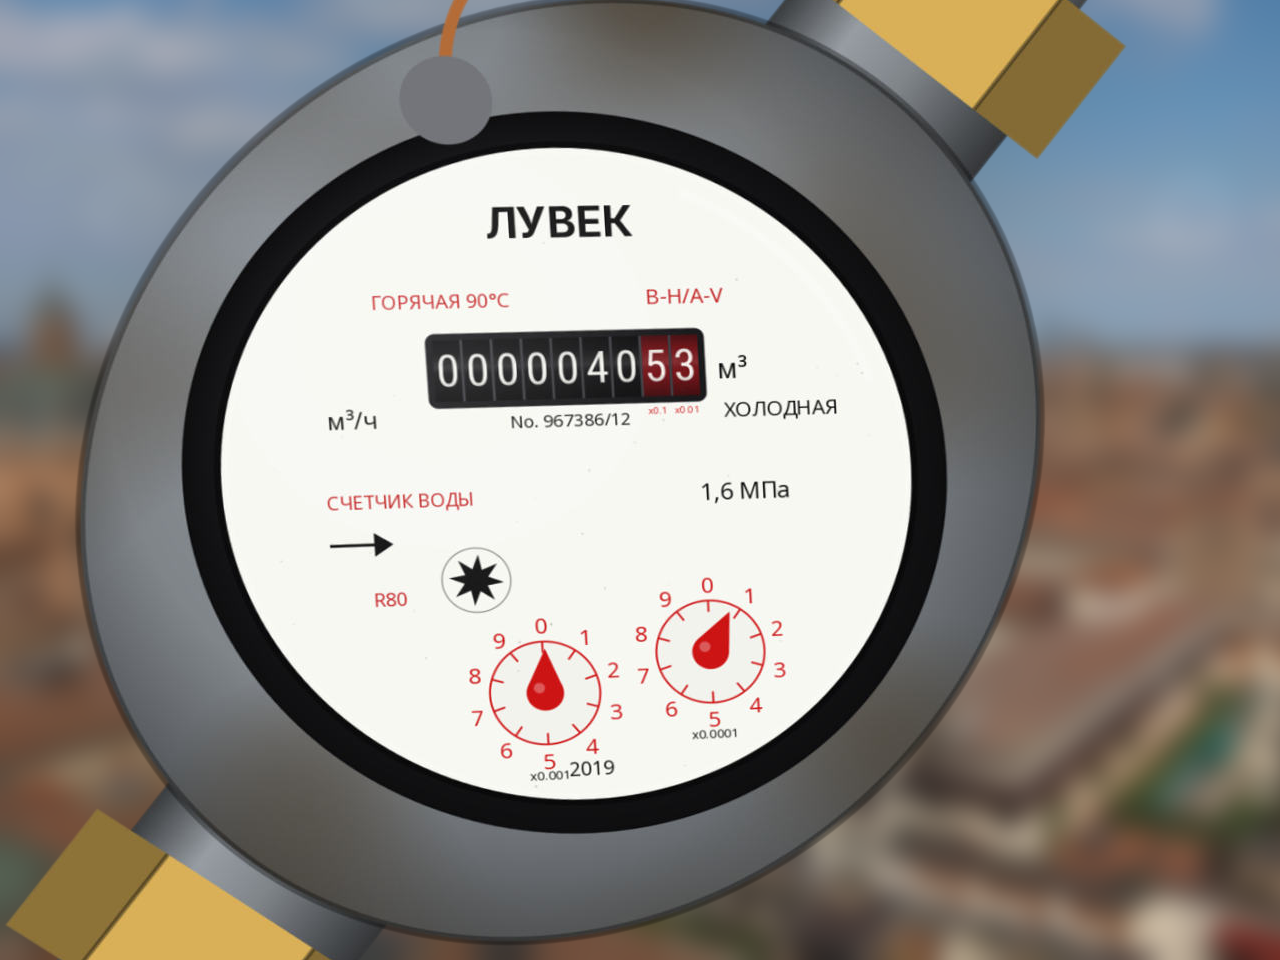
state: 40.5300m³
